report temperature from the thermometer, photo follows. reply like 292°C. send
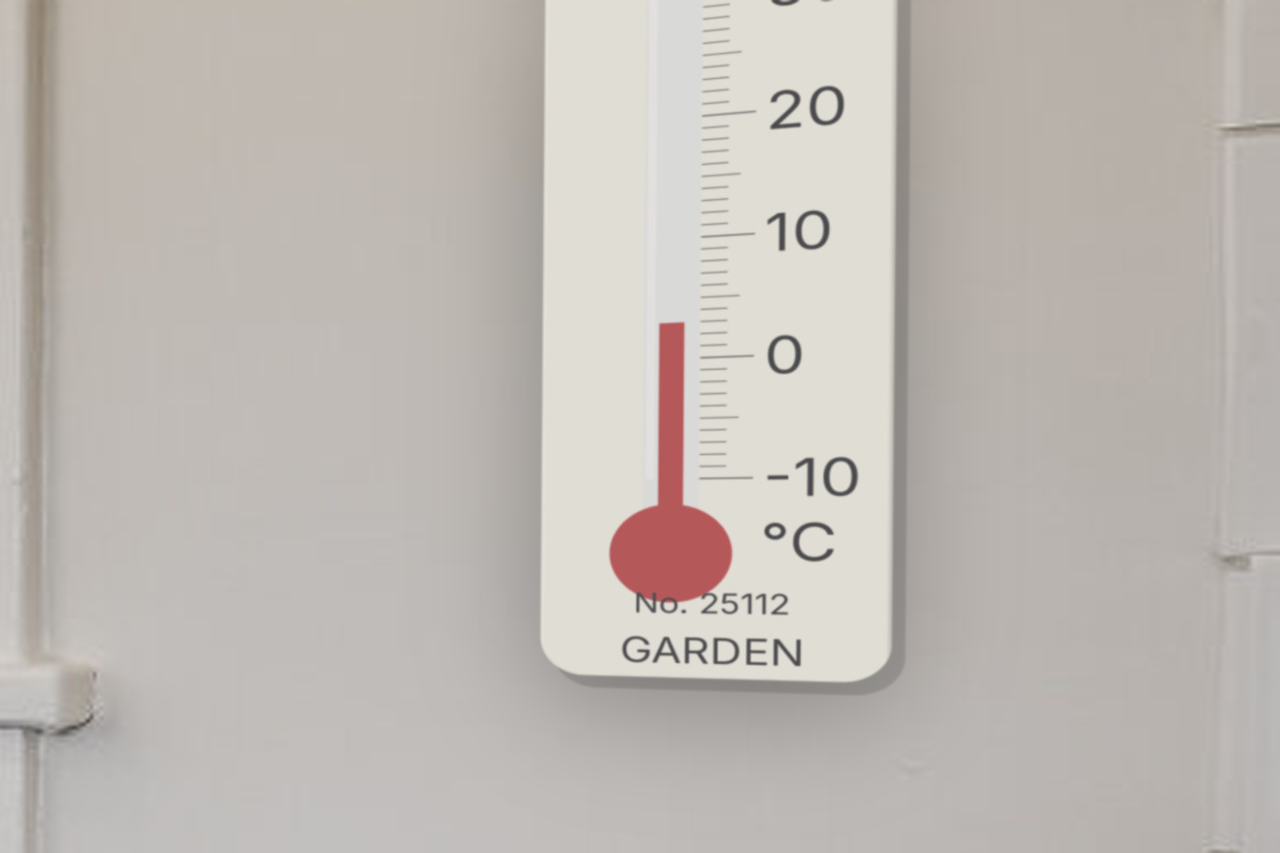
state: 3°C
